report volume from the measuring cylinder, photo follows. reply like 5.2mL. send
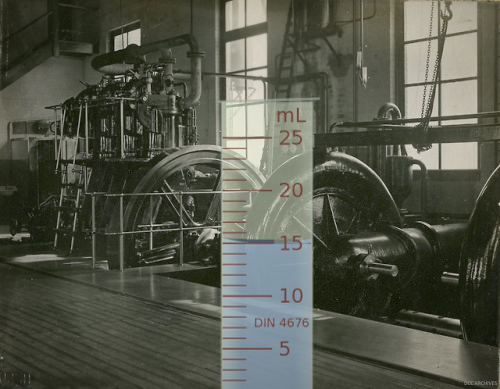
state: 15mL
